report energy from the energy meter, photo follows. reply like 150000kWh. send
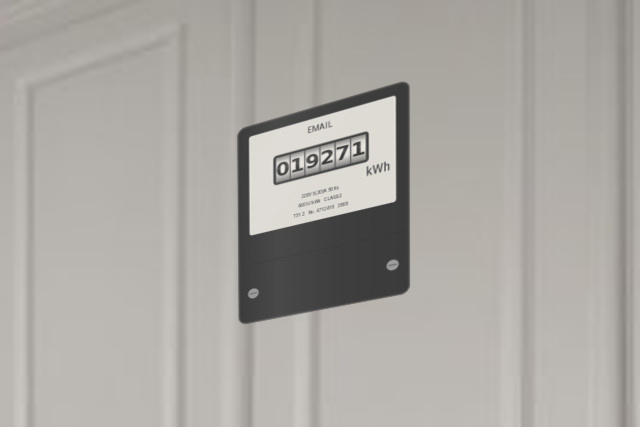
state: 19271kWh
